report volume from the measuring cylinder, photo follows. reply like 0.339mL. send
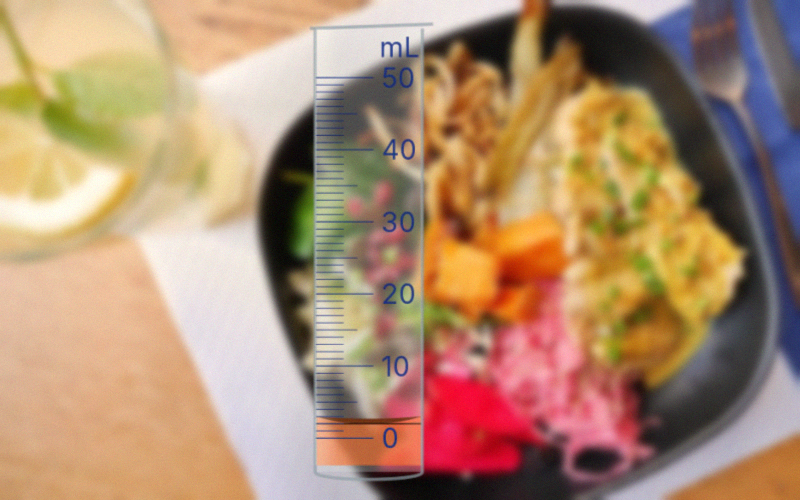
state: 2mL
